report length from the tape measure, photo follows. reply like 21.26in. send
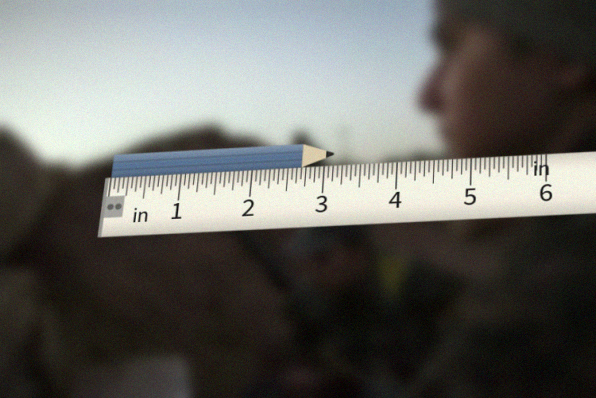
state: 3.125in
